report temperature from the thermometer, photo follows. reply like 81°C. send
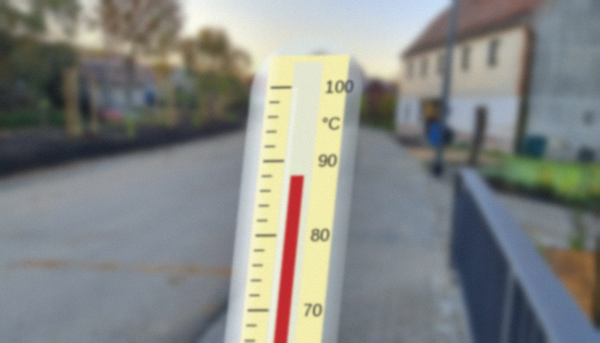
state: 88°C
